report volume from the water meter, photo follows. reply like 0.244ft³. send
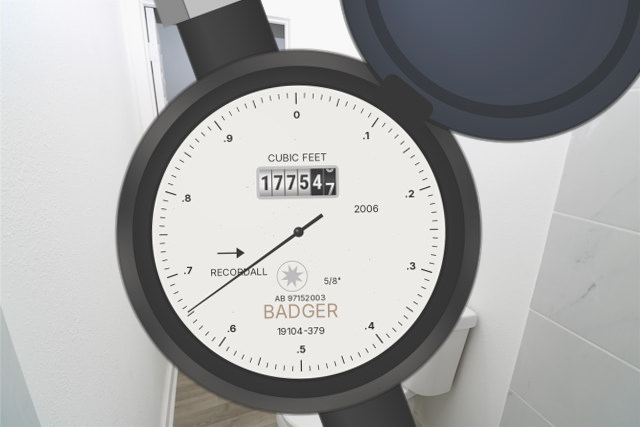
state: 177546.65ft³
